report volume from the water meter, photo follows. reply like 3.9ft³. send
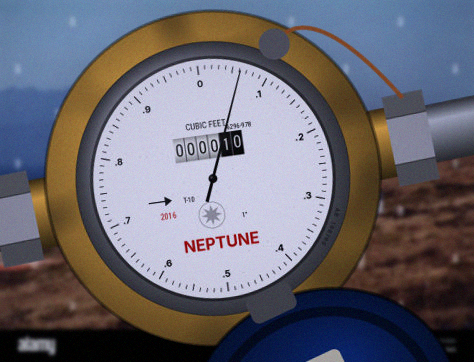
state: 10.06ft³
